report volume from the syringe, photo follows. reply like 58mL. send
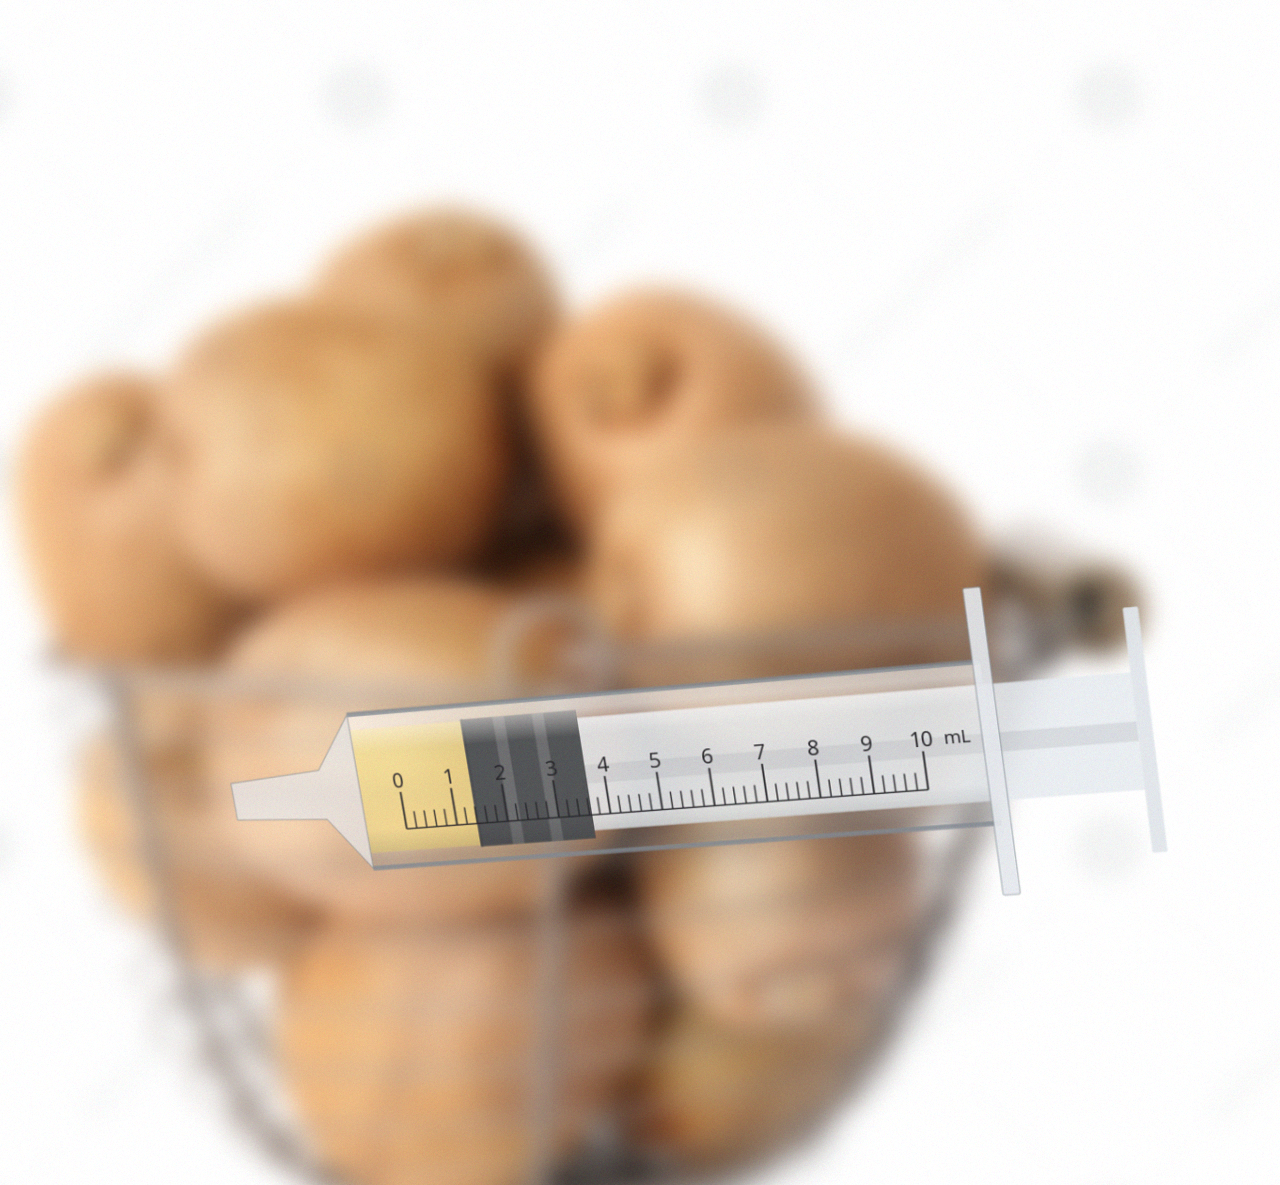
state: 1.4mL
